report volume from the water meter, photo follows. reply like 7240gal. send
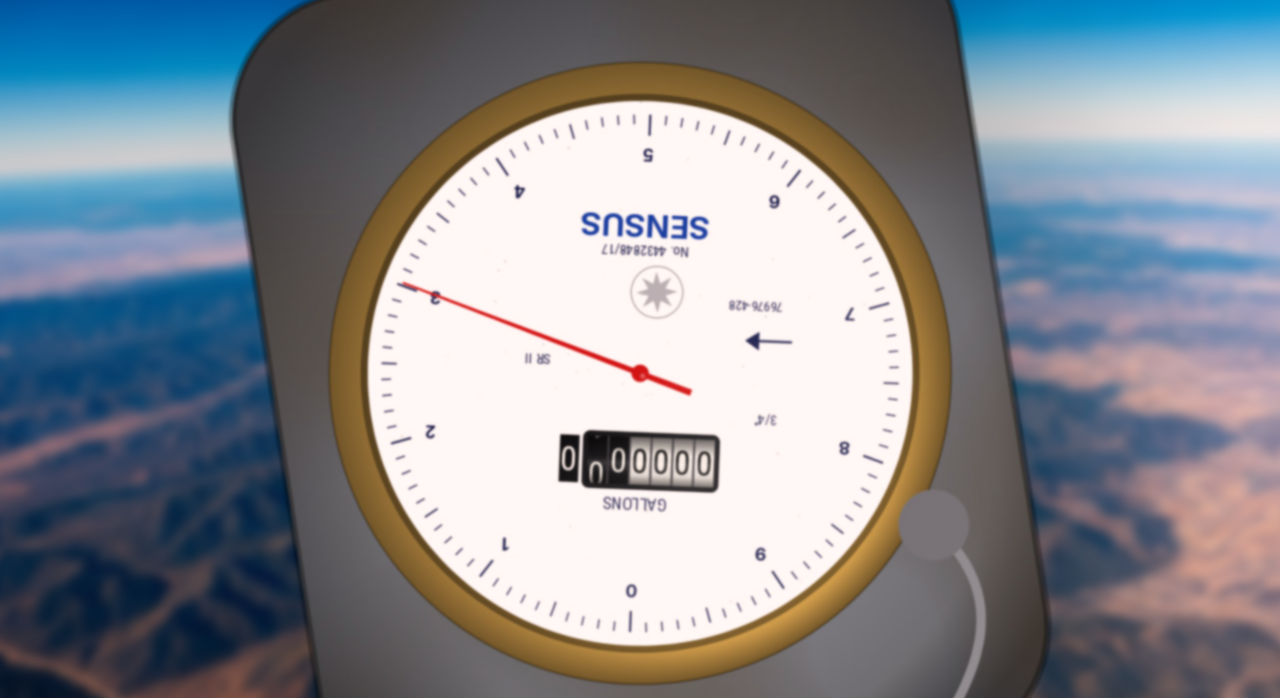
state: 3.0gal
